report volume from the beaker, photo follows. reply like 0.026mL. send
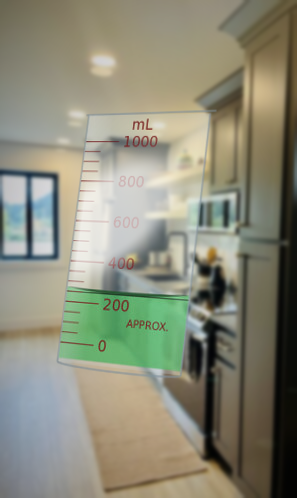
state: 250mL
